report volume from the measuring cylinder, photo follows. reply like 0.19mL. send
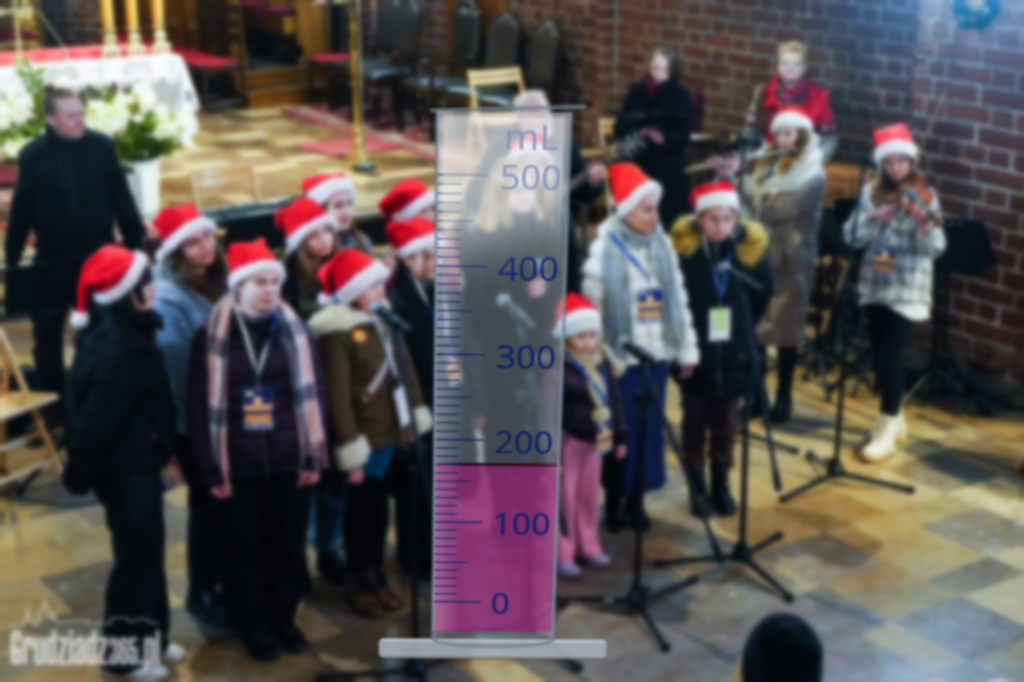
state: 170mL
